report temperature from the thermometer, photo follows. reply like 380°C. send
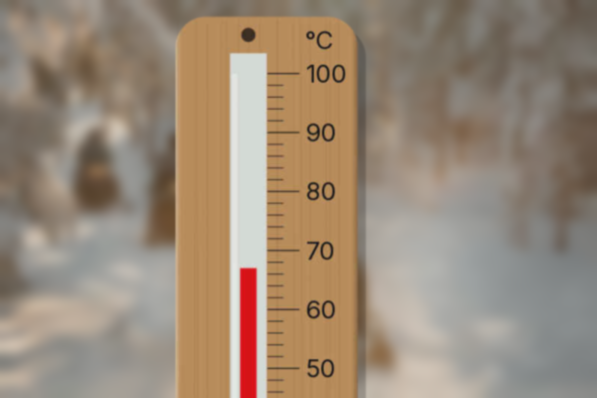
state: 67°C
